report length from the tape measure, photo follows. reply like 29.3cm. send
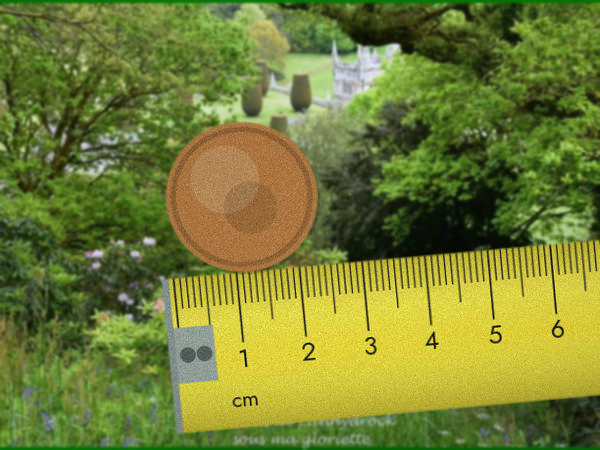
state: 2.4cm
